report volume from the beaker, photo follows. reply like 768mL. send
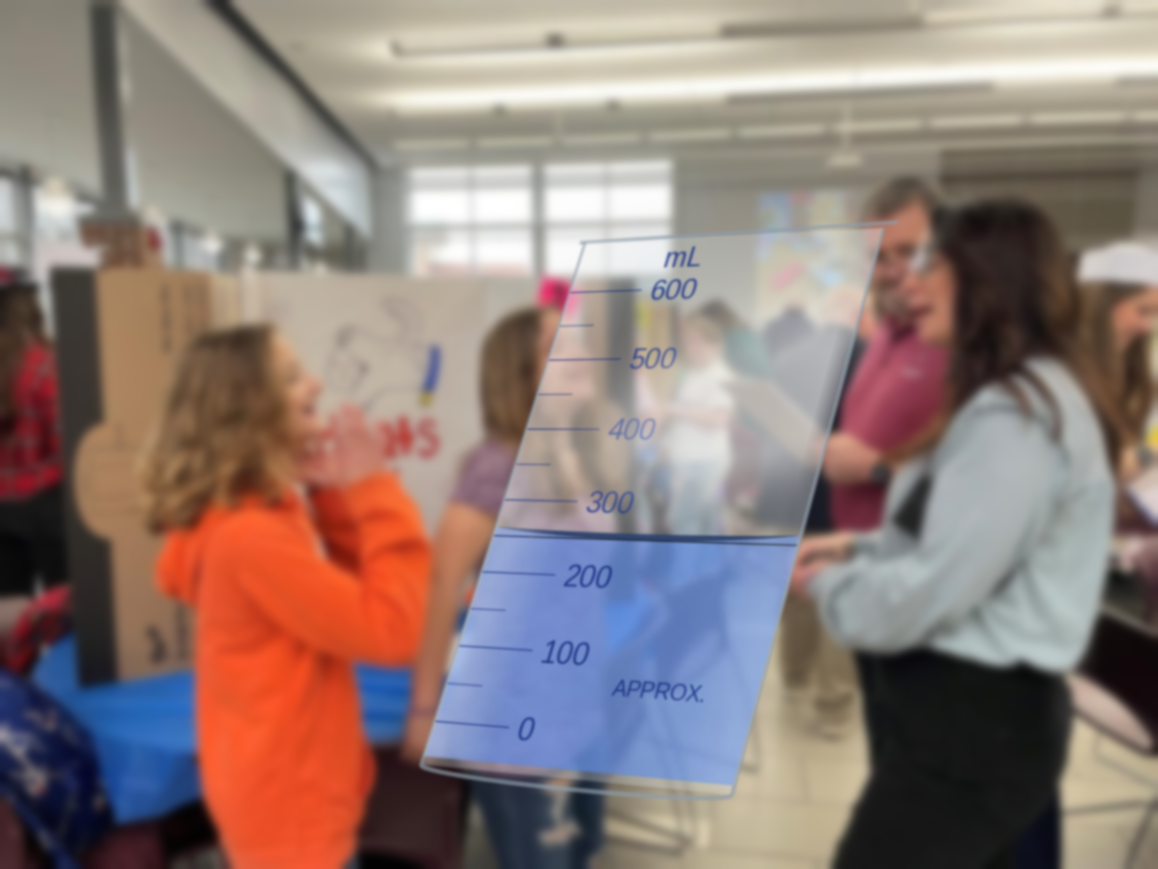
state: 250mL
